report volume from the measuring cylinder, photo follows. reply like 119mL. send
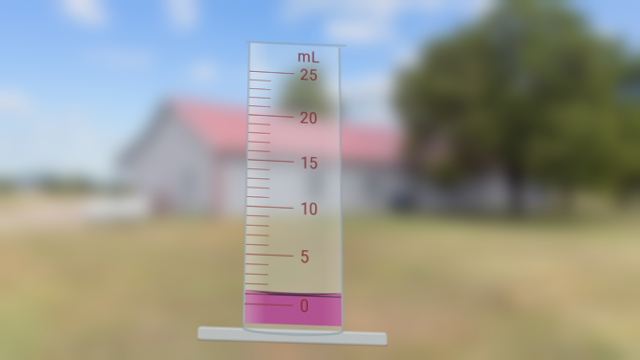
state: 1mL
